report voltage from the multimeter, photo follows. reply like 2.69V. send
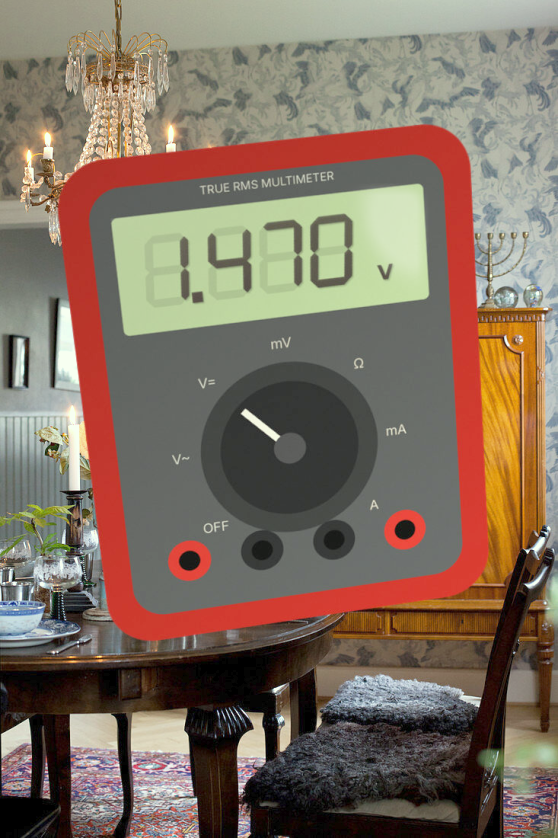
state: 1.470V
